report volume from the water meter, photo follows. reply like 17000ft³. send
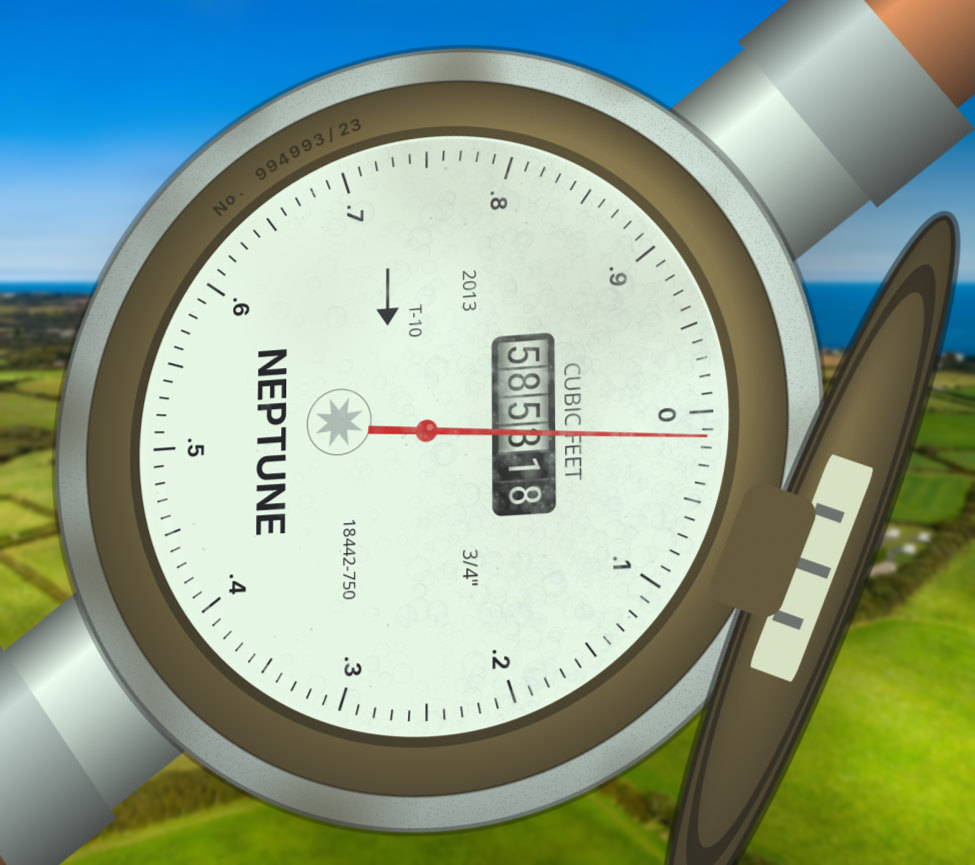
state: 585318.01ft³
